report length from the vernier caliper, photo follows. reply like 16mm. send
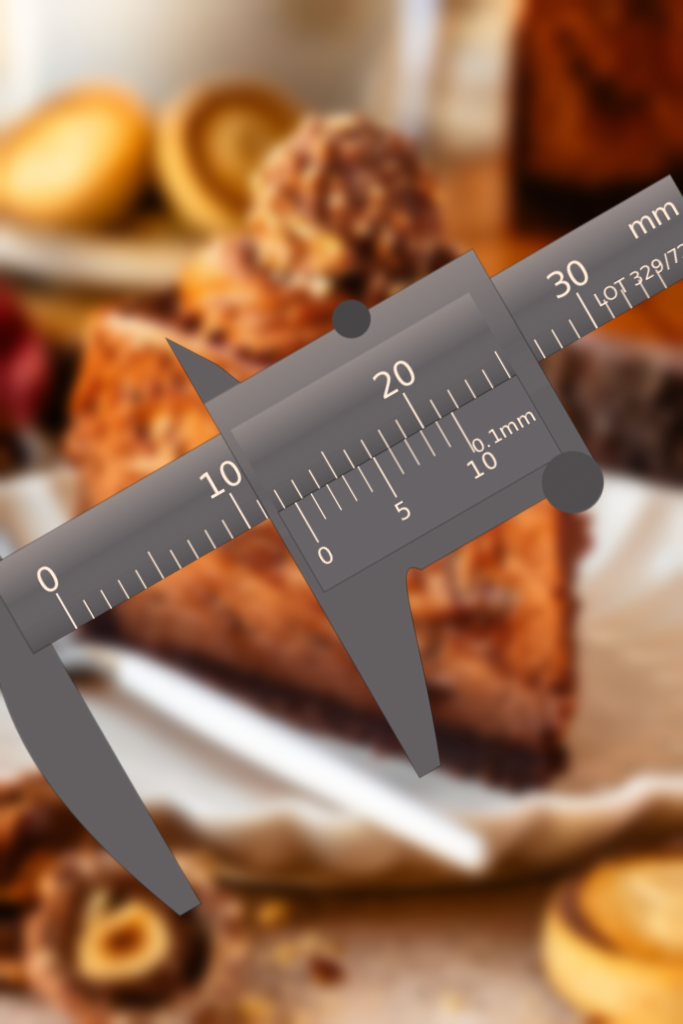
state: 12.6mm
